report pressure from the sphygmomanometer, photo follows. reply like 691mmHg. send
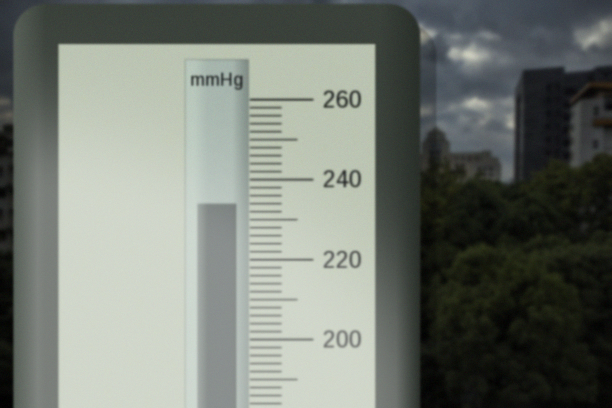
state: 234mmHg
